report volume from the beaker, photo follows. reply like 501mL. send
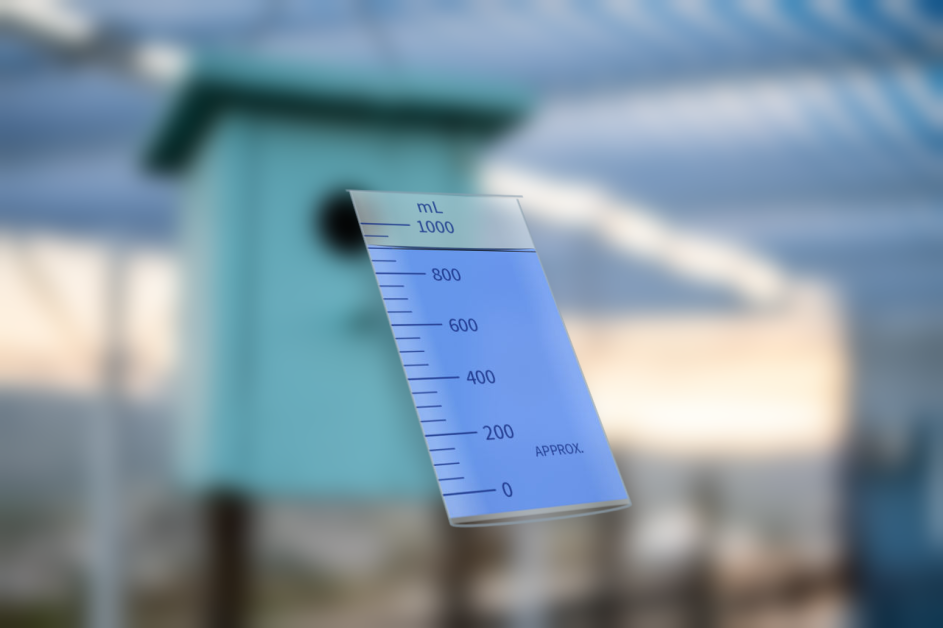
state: 900mL
